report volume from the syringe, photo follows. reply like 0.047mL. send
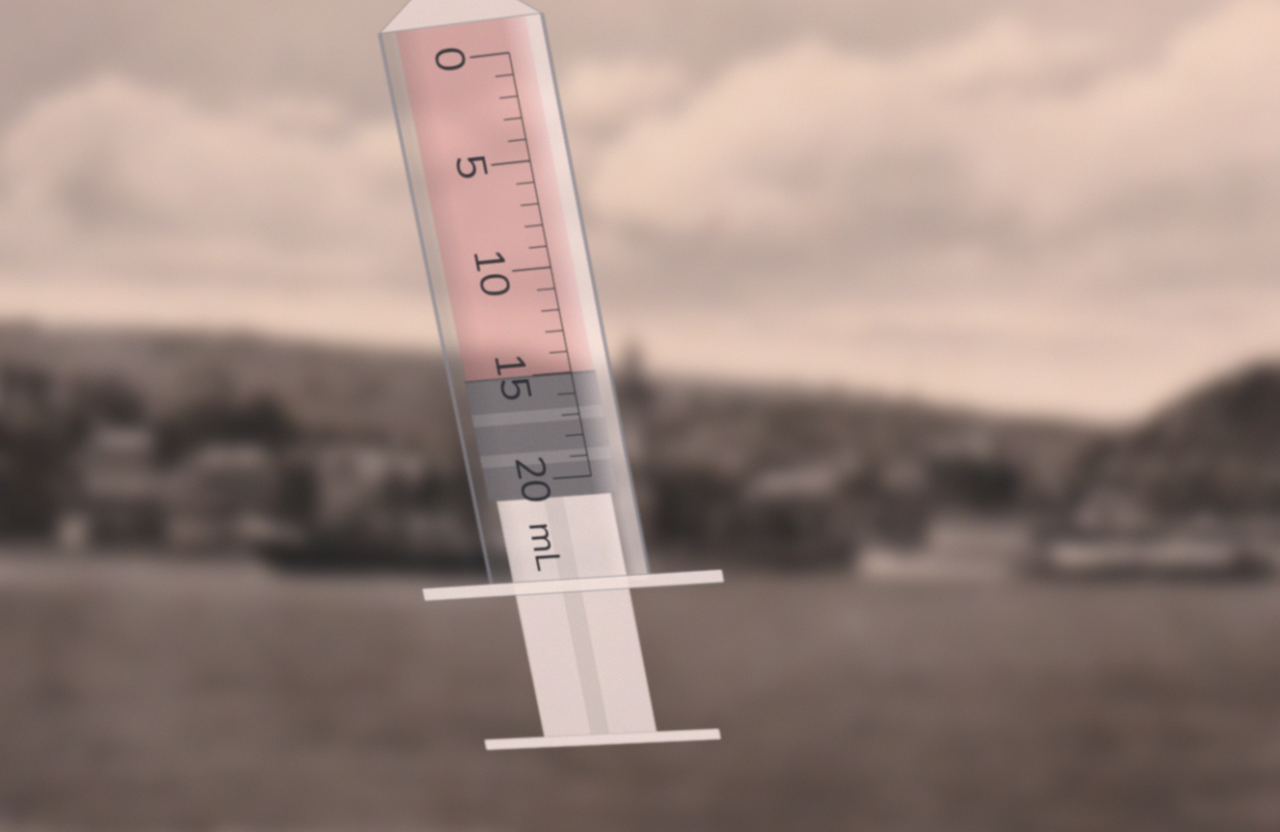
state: 15mL
